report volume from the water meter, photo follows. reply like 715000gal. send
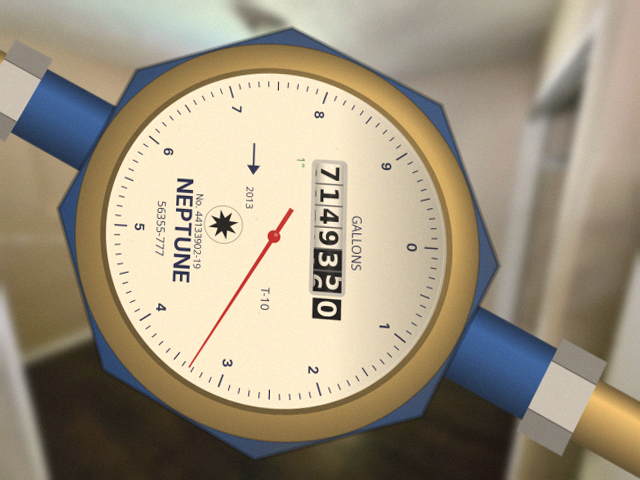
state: 7149353.3gal
